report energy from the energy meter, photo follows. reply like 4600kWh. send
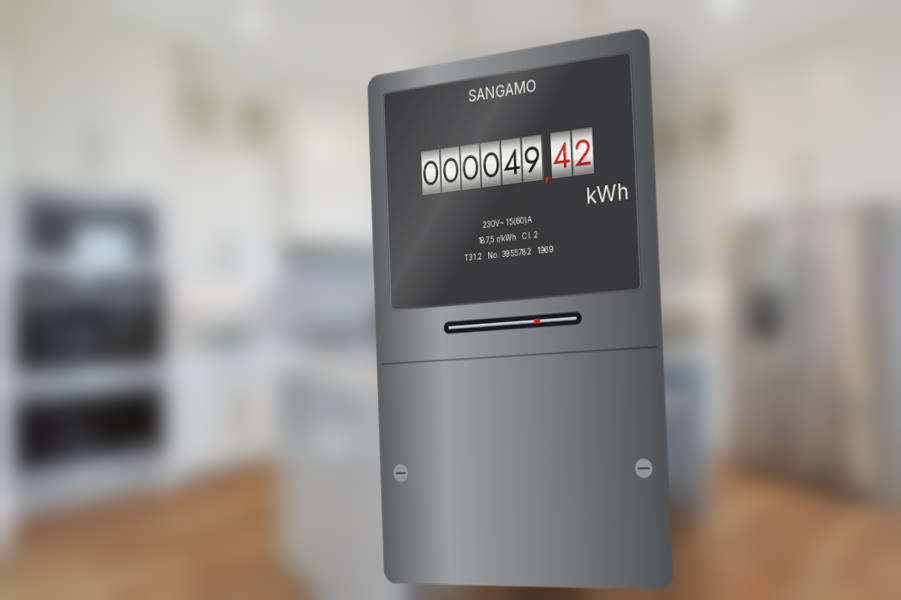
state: 49.42kWh
